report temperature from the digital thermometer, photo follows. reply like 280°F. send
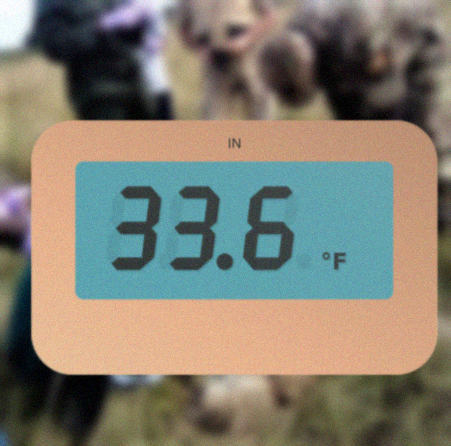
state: 33.6°F
